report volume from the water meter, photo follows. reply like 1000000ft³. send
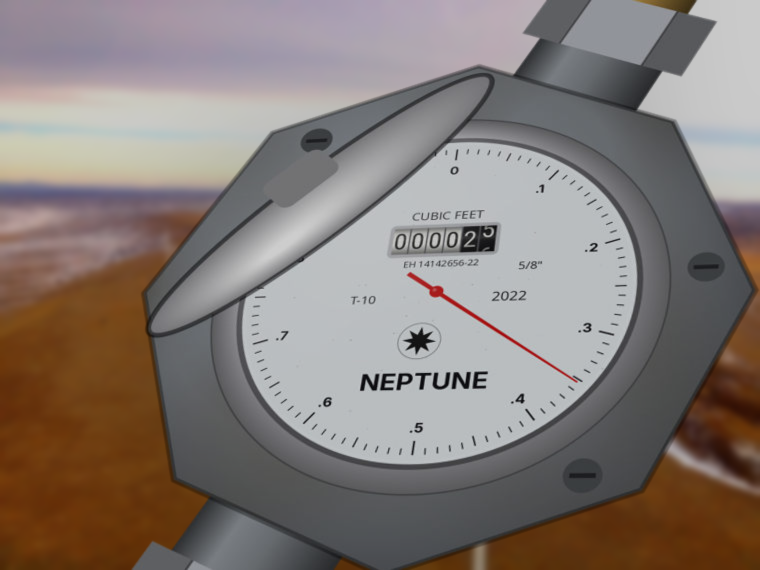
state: 25.35ft³
